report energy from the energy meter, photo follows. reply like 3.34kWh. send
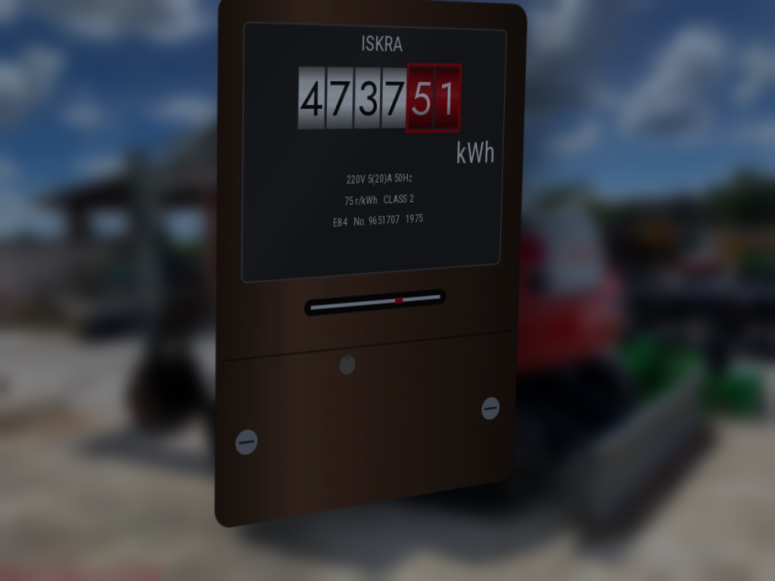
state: 4737.51kWh
